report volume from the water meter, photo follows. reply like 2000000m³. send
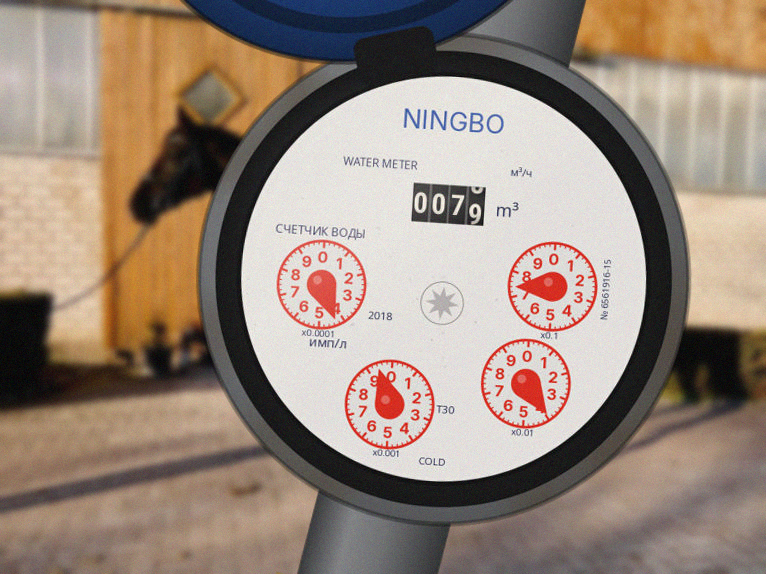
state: 78.7394m³
